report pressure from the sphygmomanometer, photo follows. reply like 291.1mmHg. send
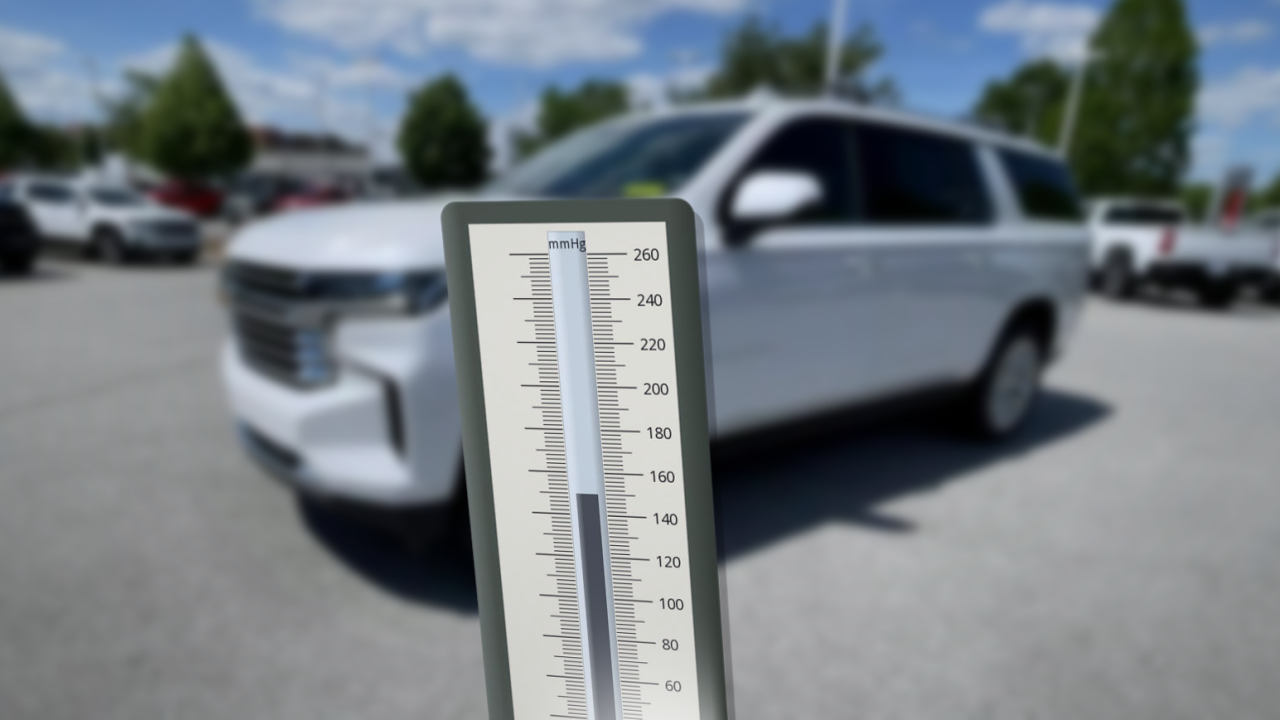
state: 150mmHg
